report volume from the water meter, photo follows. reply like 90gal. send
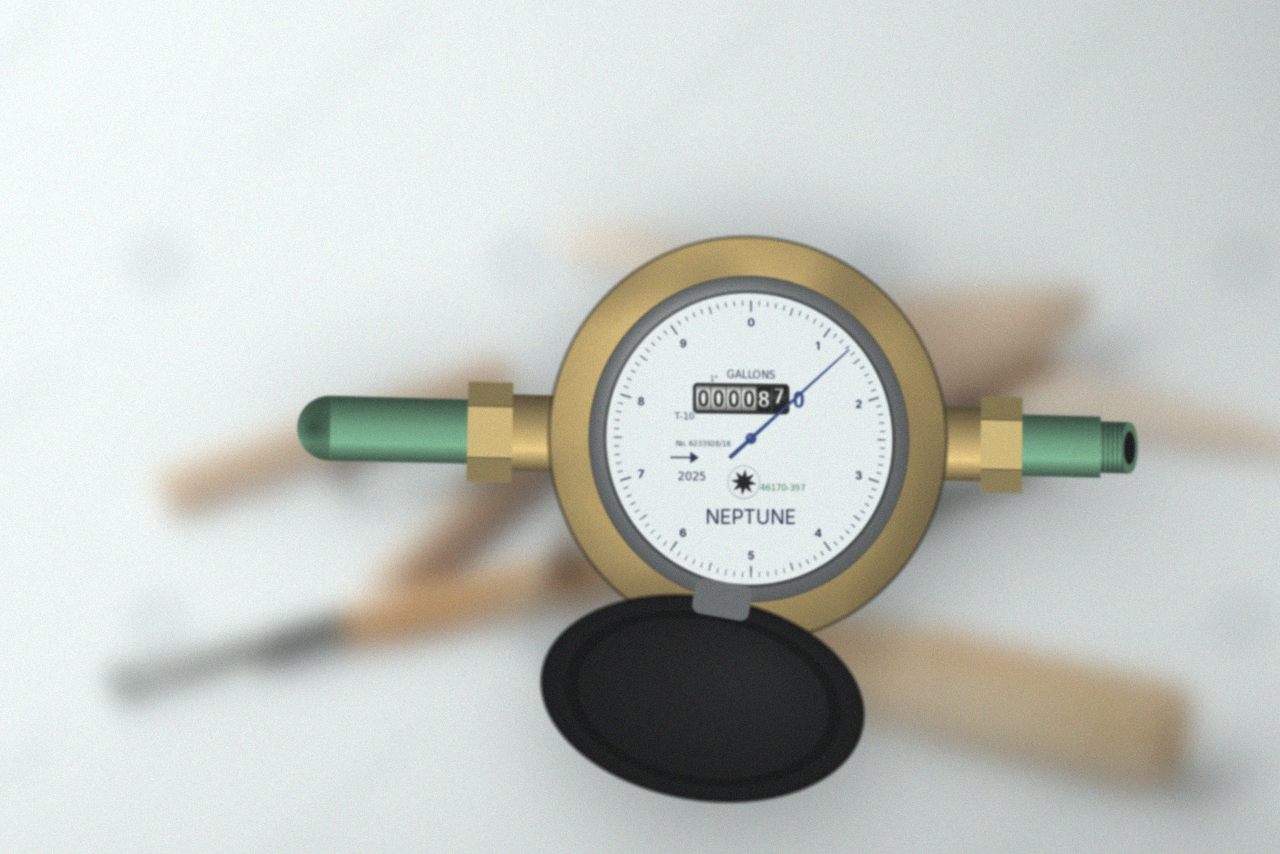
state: 871.3gal
